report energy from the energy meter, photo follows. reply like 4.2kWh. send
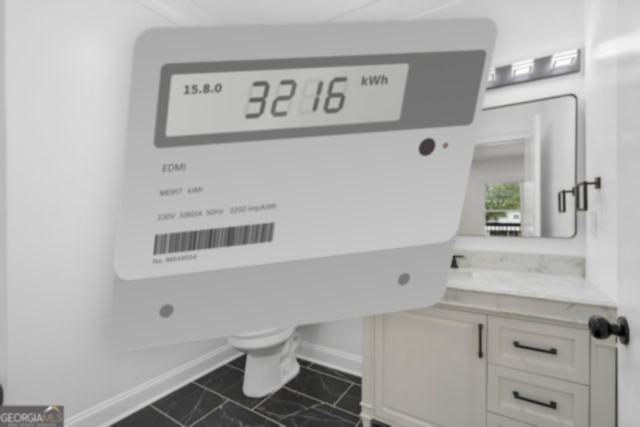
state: 3216kWh
